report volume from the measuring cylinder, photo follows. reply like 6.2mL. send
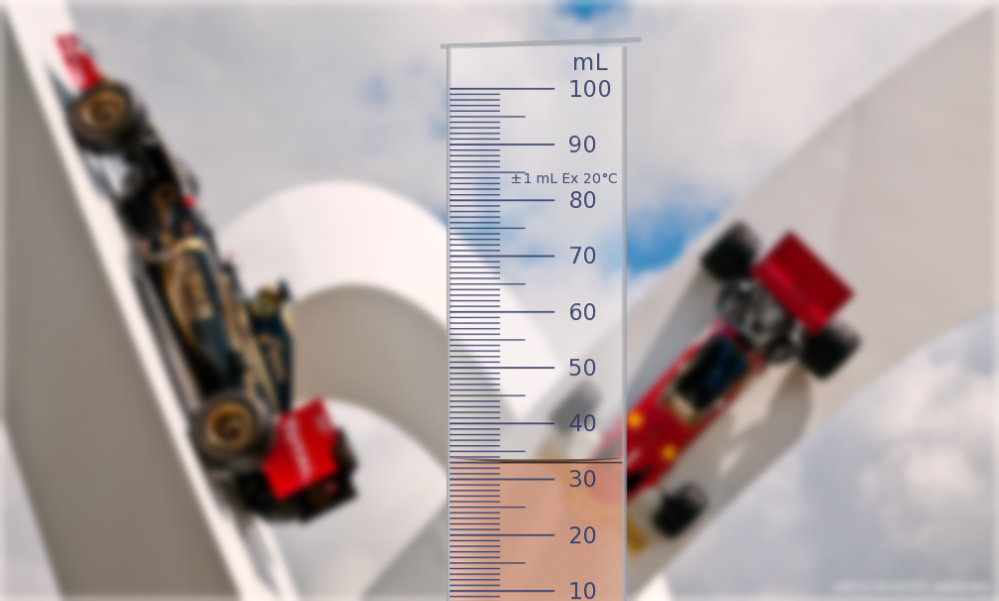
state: 33mL
